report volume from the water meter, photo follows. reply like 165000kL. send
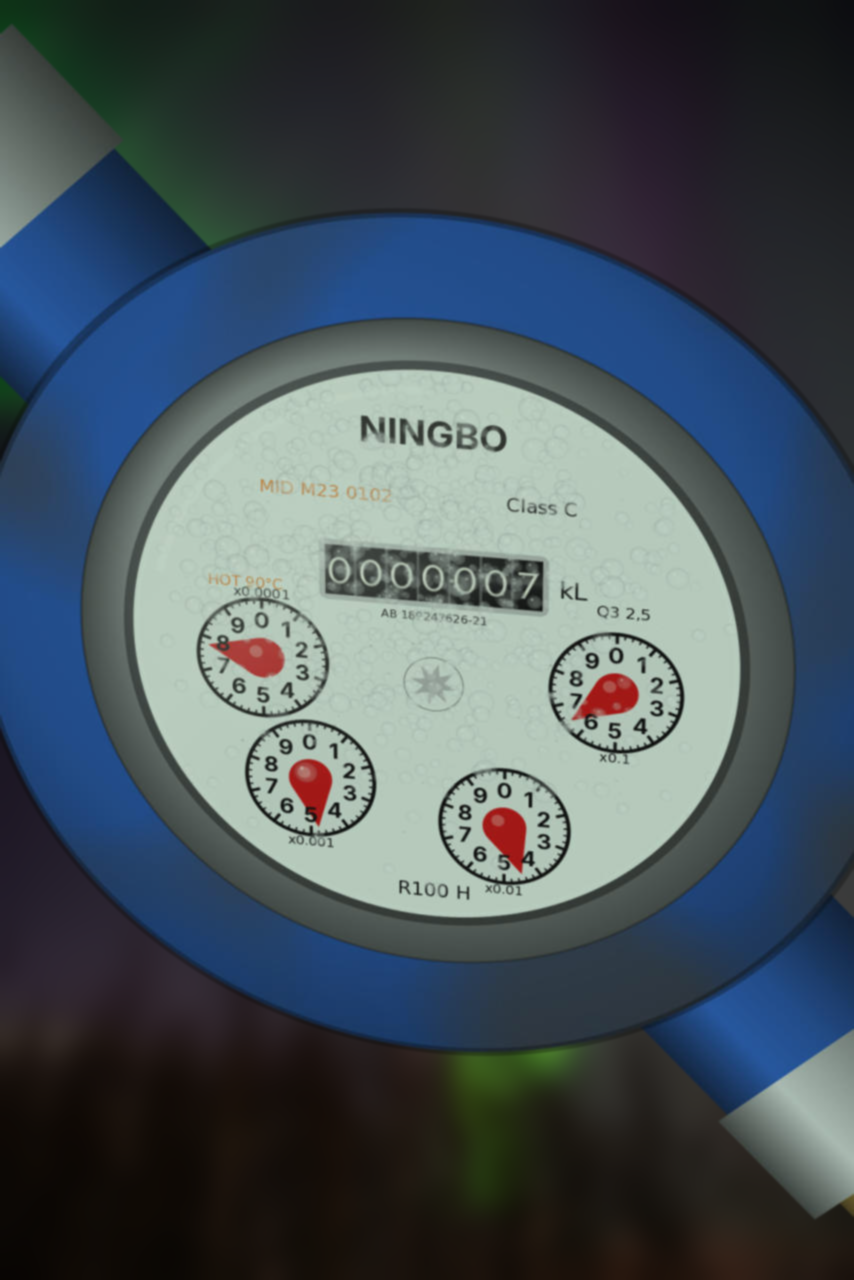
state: 7.6447kL
